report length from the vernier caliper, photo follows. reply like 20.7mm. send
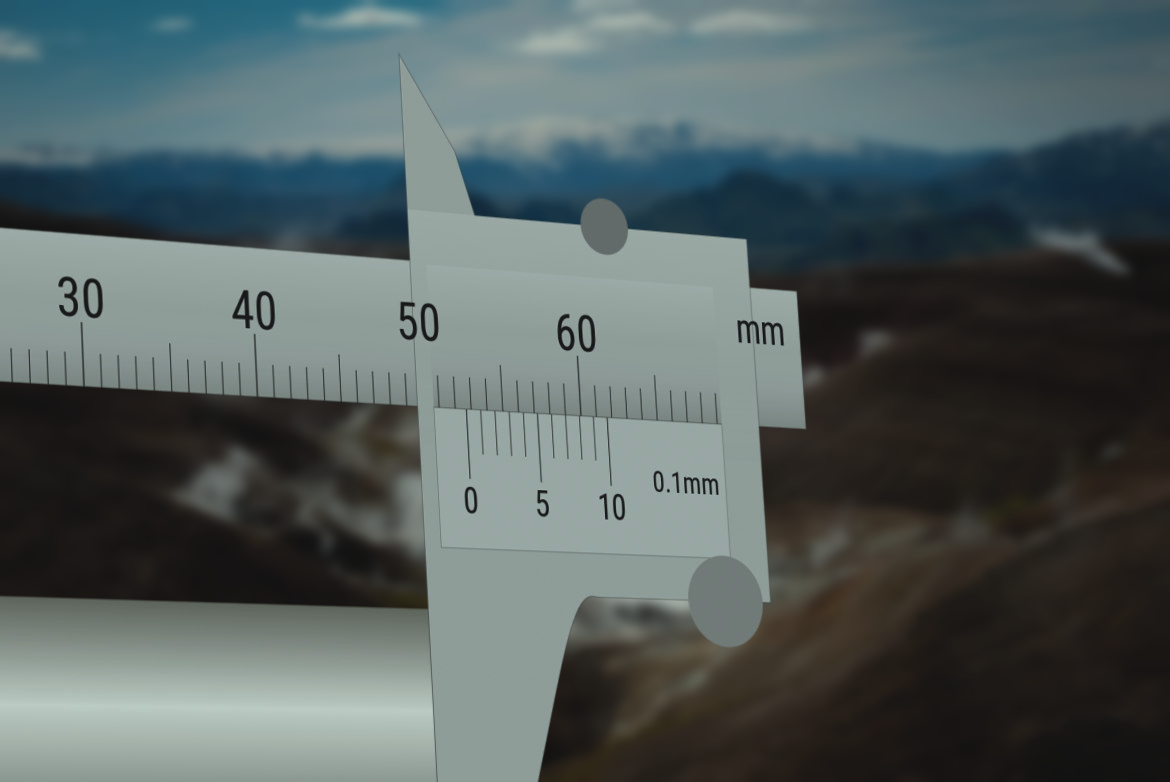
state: 52.7mm
